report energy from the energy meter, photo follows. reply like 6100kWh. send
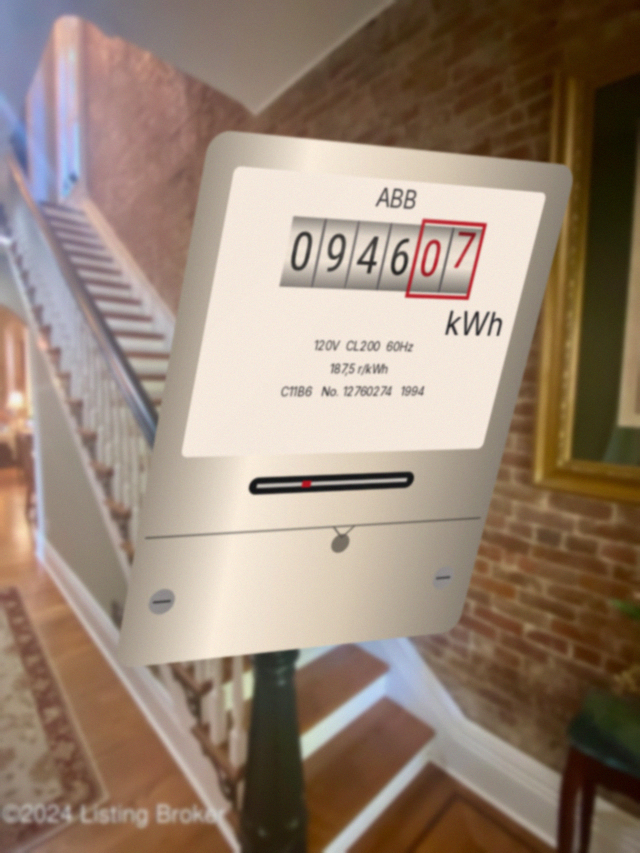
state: 946.07kWh
